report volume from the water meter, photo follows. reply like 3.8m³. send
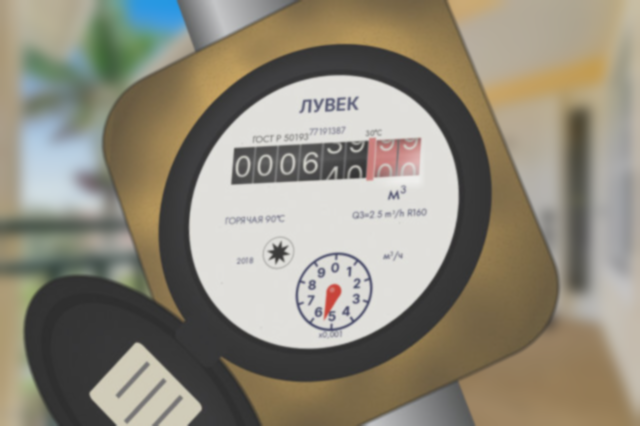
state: 639.995m³
